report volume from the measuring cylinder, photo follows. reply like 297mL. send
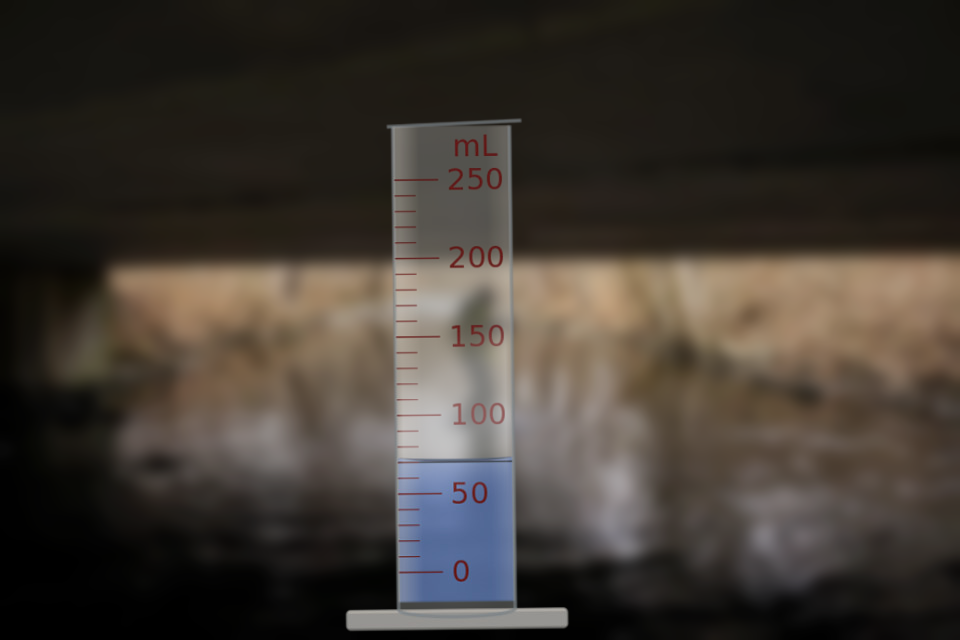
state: 70mL
